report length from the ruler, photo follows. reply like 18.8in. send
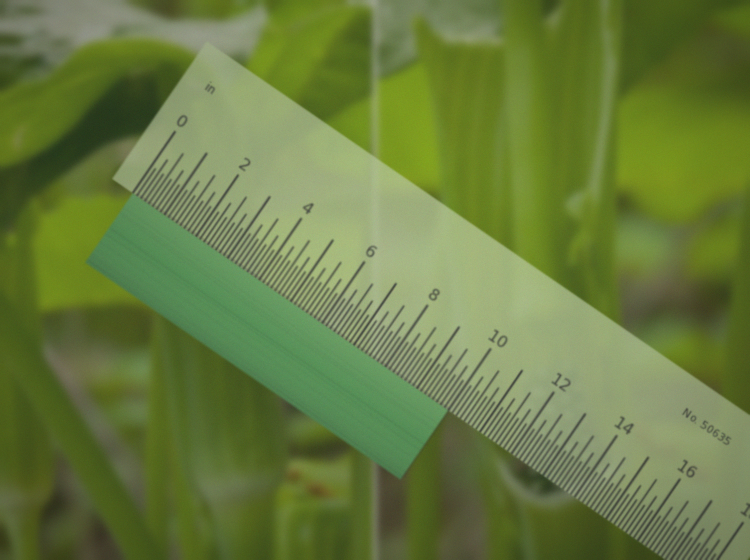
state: 10in
